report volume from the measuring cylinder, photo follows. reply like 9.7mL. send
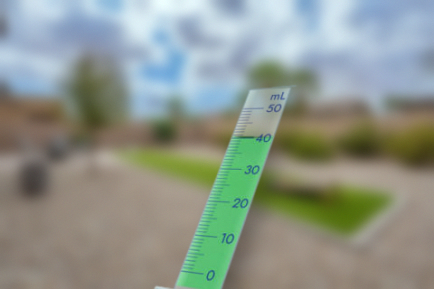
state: 40mL
